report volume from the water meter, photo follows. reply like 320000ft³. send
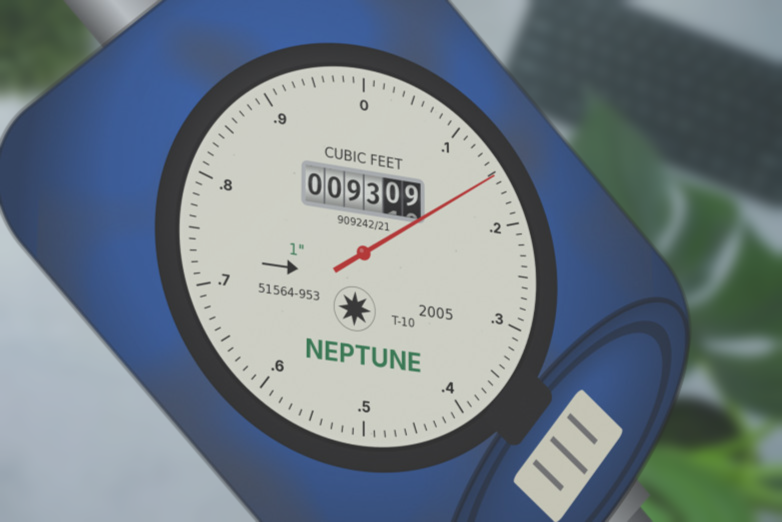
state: 9309.15ft³
